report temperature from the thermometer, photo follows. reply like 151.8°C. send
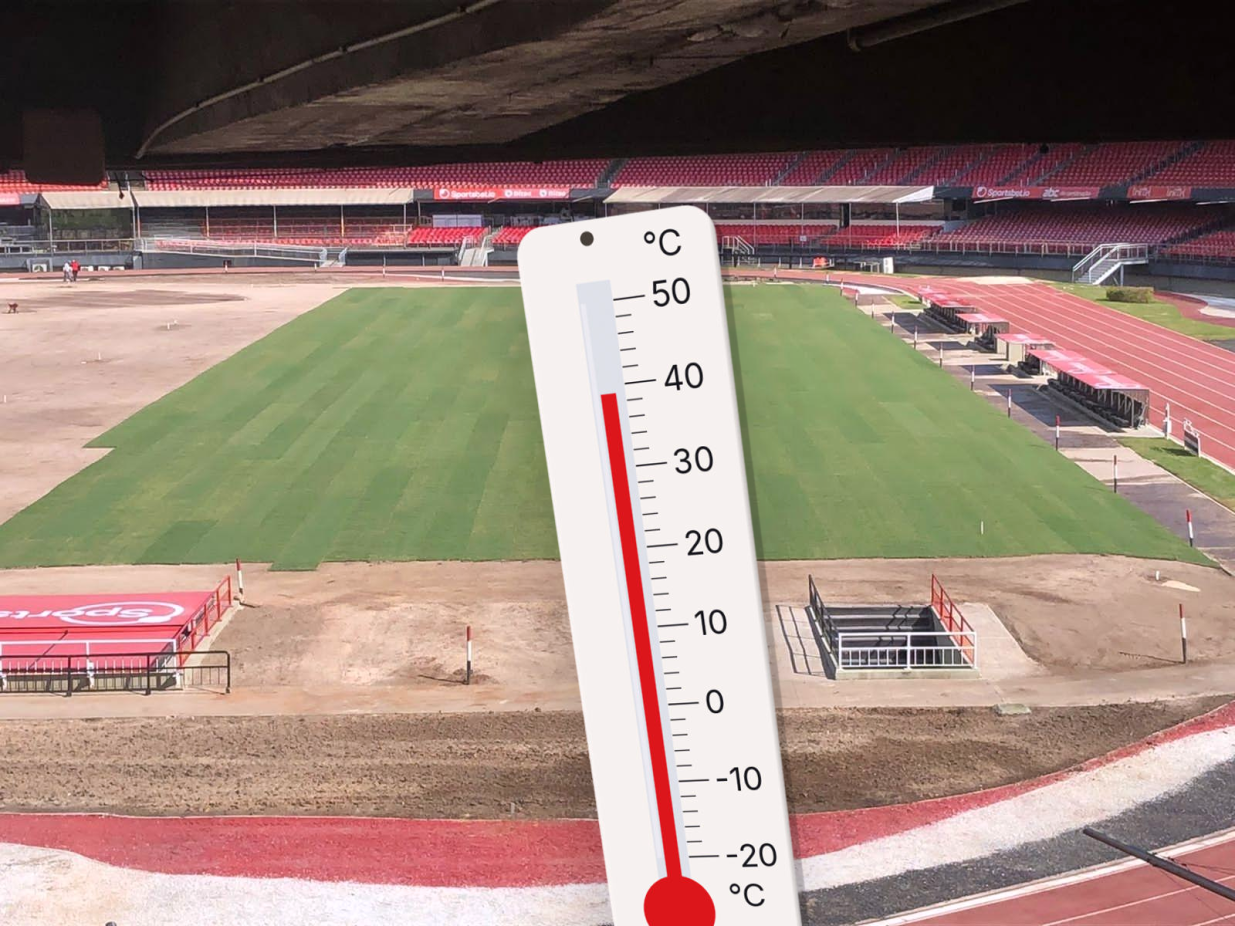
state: 39°C
